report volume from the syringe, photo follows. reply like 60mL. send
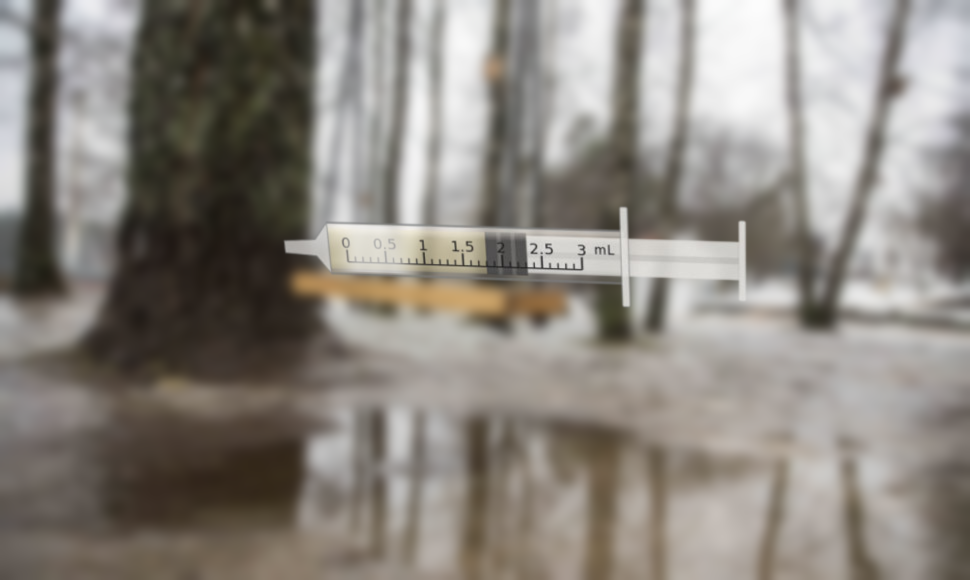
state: 1.8mL
